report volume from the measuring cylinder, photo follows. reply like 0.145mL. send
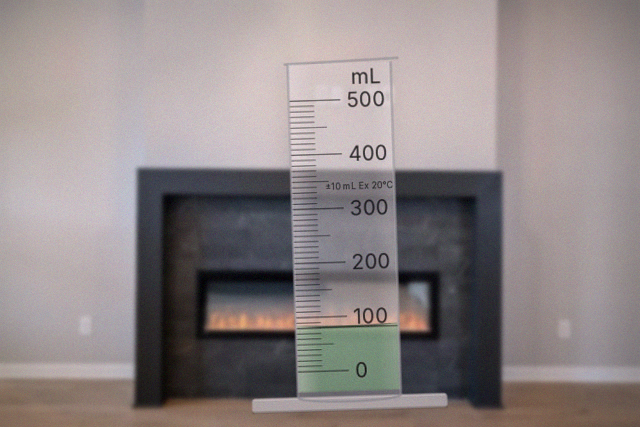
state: 80mL
